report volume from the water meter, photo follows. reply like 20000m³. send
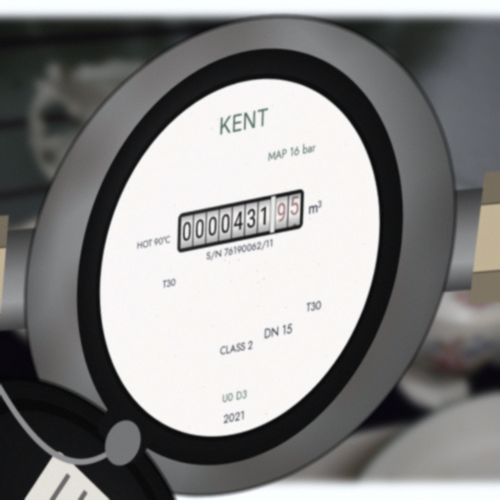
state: 431.95m³
